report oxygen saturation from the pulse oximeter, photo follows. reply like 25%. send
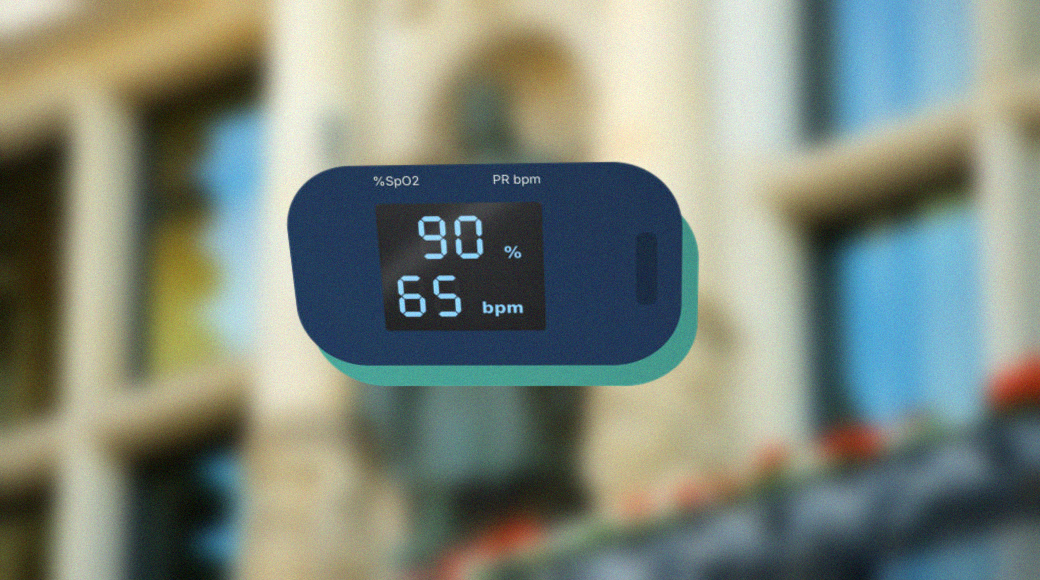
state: 90%
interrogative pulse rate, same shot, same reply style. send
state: 65bpm
